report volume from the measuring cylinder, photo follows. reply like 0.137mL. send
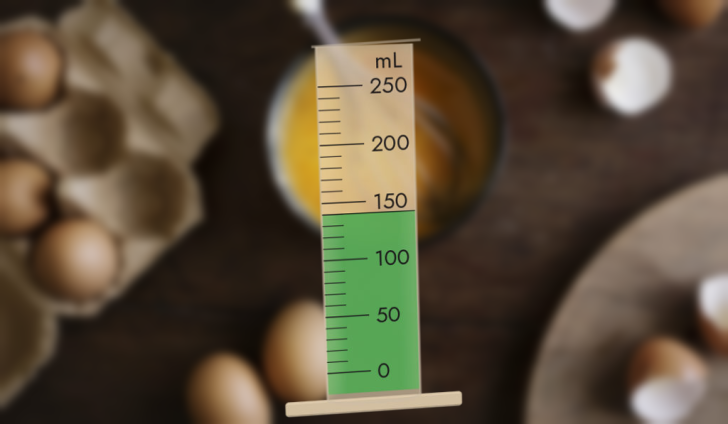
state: 140mL
